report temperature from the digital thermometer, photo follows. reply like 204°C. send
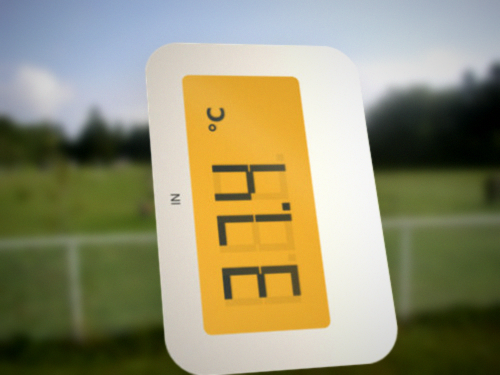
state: 37.4°C
